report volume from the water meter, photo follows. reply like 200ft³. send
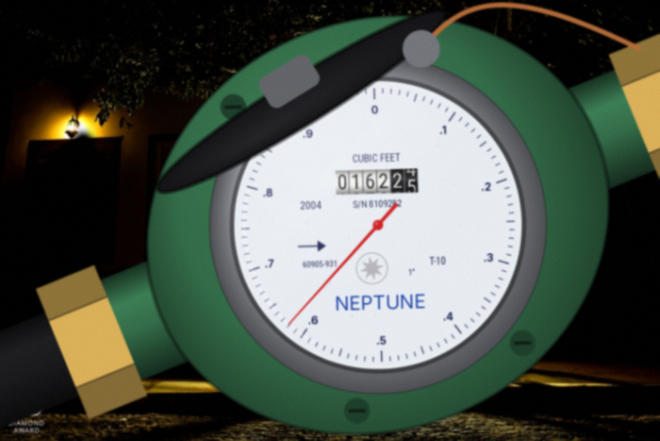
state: 16224.62ft³
